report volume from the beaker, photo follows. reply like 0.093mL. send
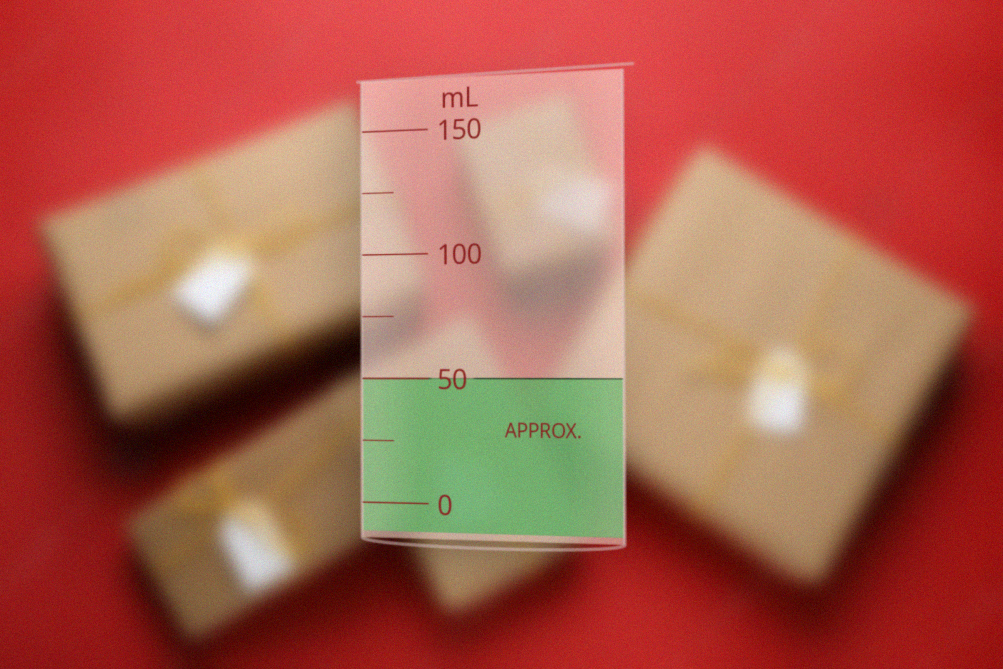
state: 50mL
